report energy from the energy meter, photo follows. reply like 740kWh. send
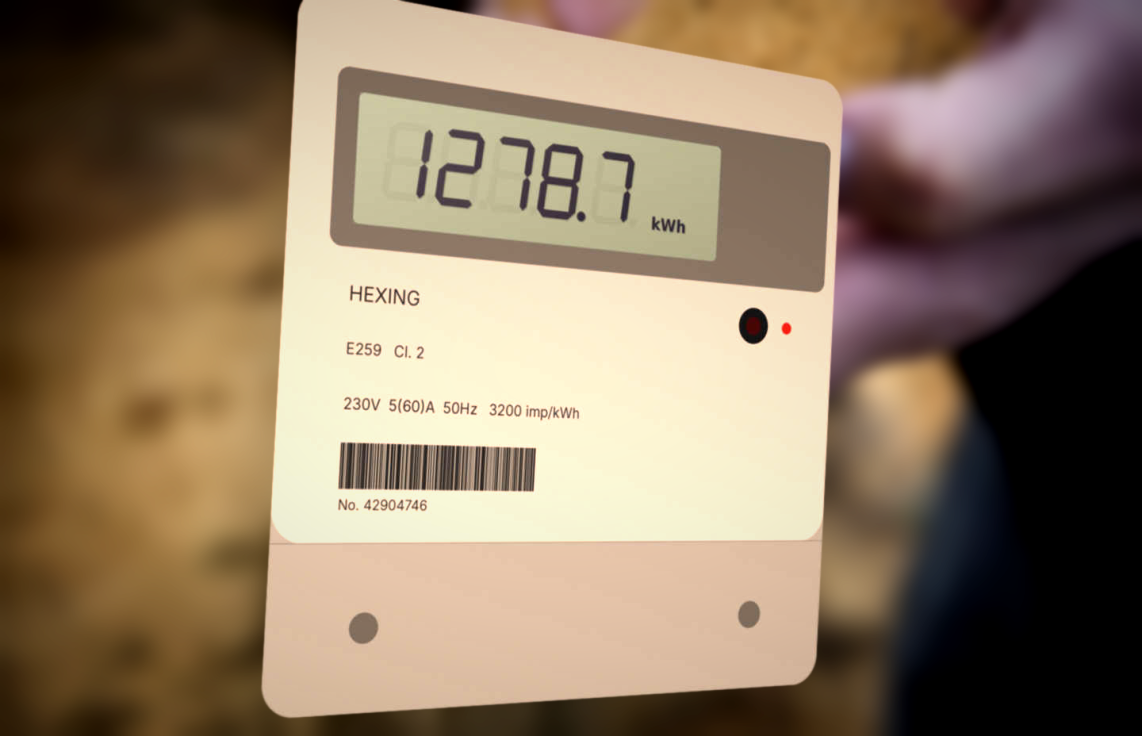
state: 1278.7kWh
